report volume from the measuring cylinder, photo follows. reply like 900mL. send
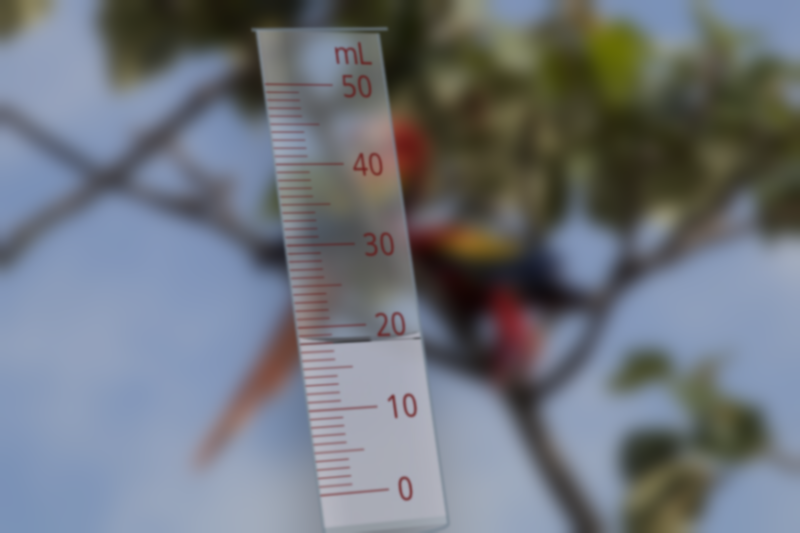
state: 18mL
